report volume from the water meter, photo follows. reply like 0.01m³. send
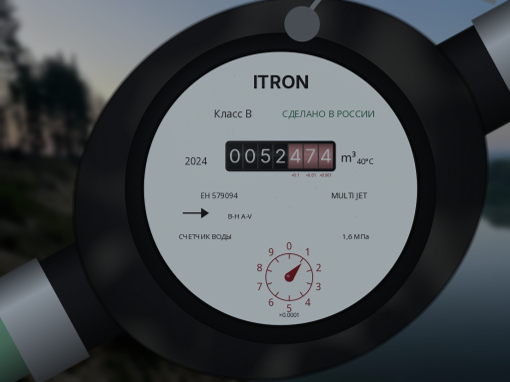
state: 52.4741m³
